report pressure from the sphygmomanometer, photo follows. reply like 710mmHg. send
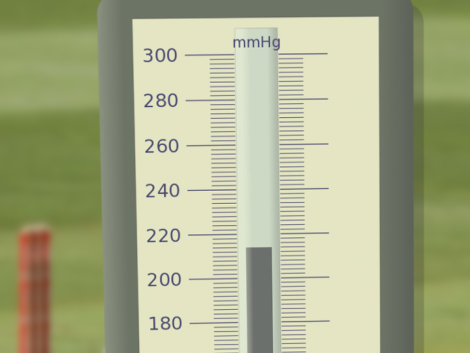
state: 214mmHg
